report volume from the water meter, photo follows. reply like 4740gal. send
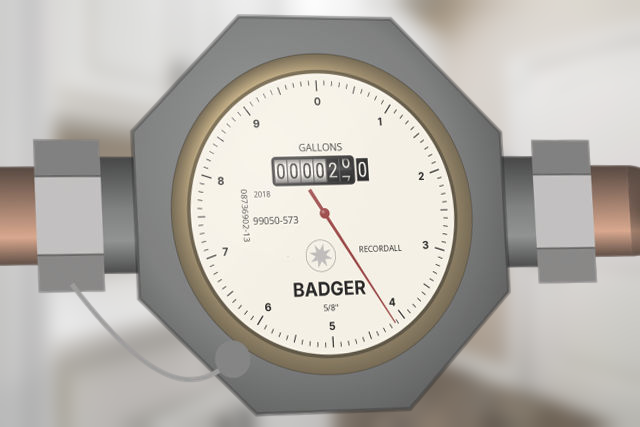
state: 264.1gal
